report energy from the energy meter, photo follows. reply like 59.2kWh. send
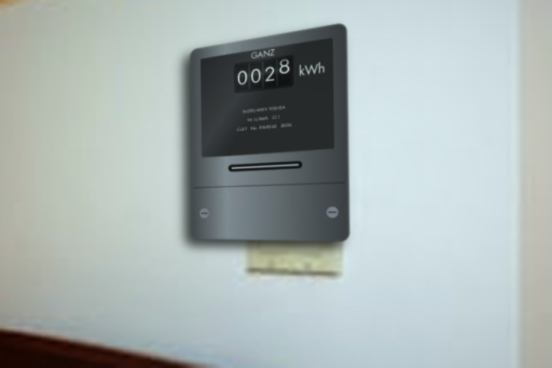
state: 28kWh
